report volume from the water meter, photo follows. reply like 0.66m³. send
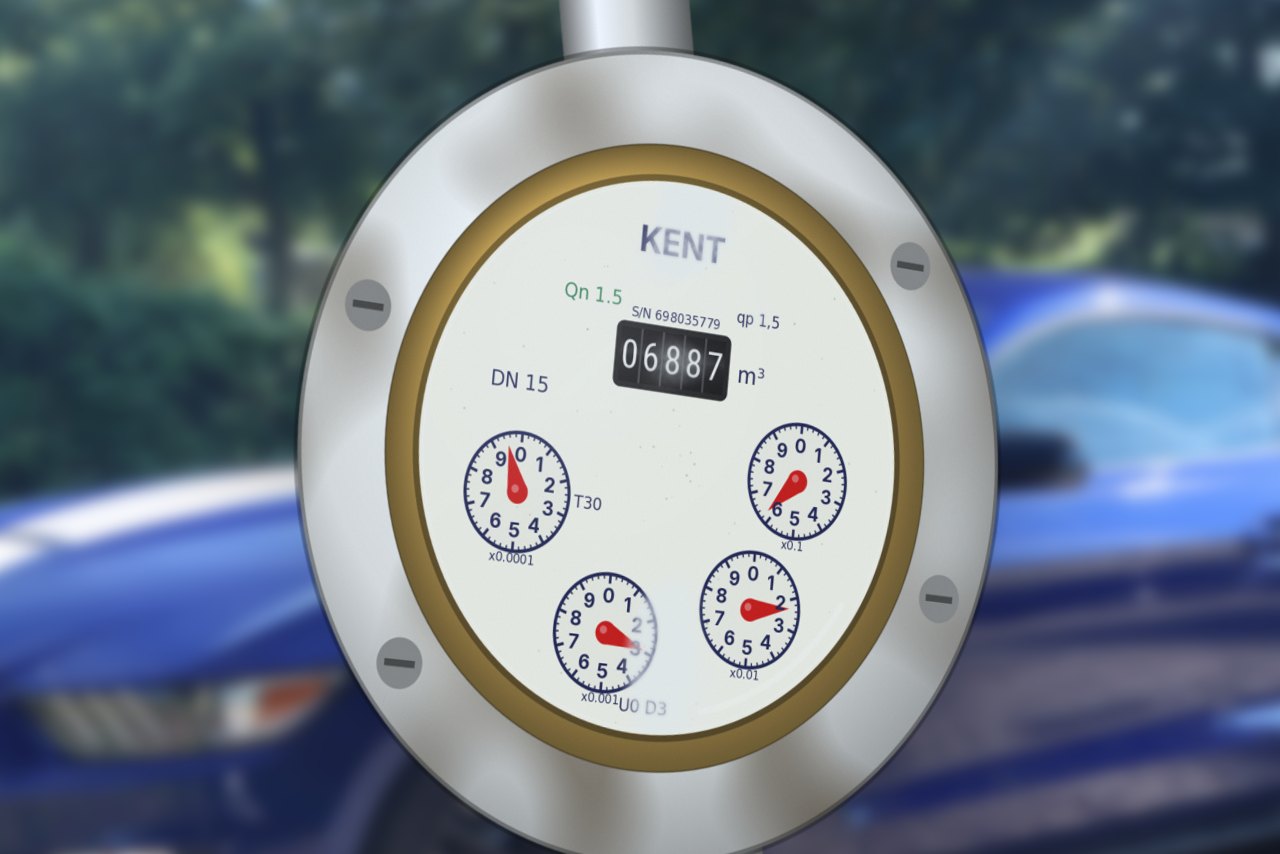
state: 6887.6229m³
